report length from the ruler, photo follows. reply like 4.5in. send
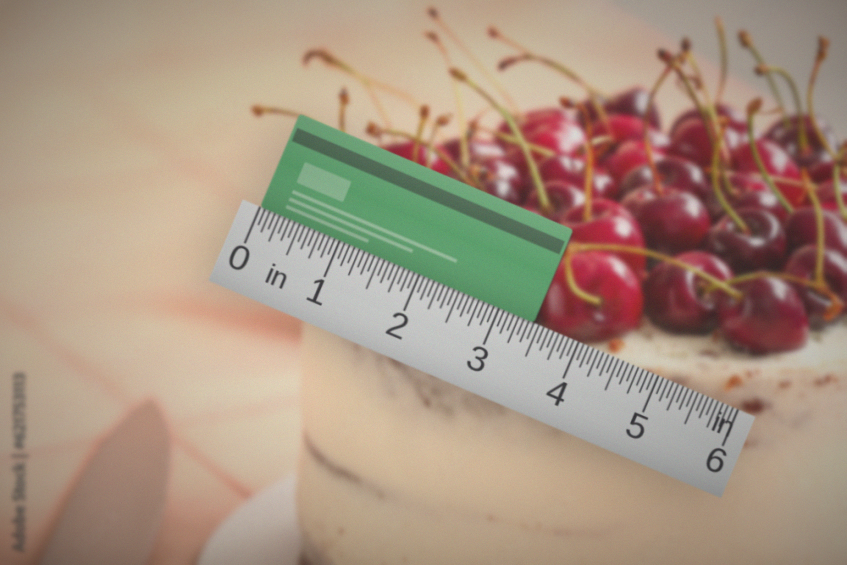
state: 3.4375in
